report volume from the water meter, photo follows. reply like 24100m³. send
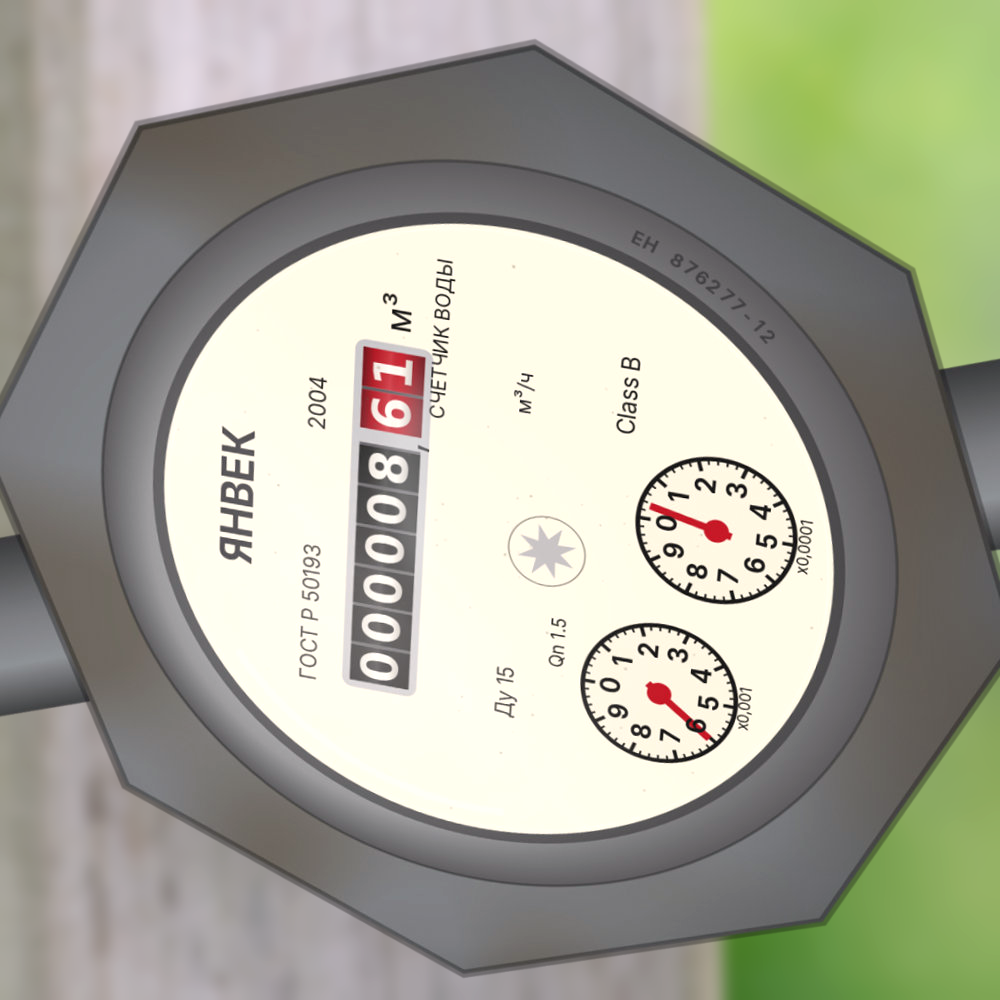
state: 8.6160m³
